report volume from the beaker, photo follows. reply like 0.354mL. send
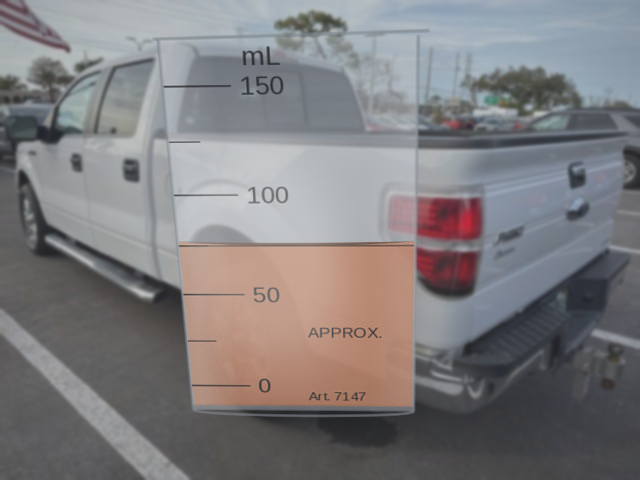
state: 75mL
